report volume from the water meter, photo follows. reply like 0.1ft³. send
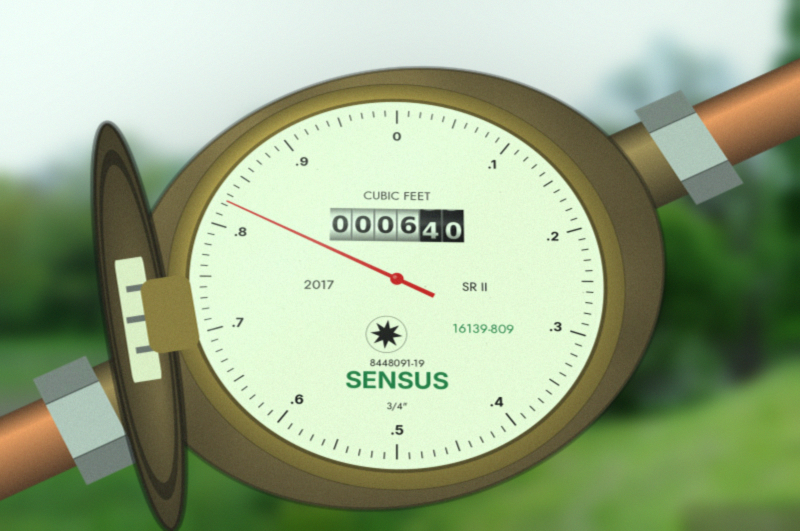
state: 639.82ft³
